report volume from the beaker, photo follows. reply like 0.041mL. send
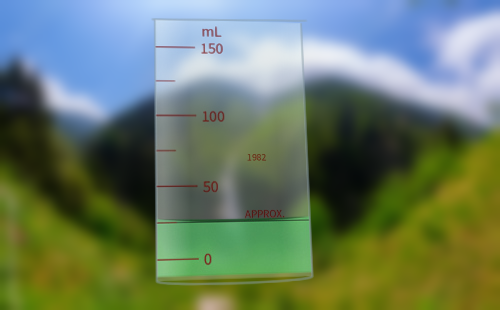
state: 25mL
